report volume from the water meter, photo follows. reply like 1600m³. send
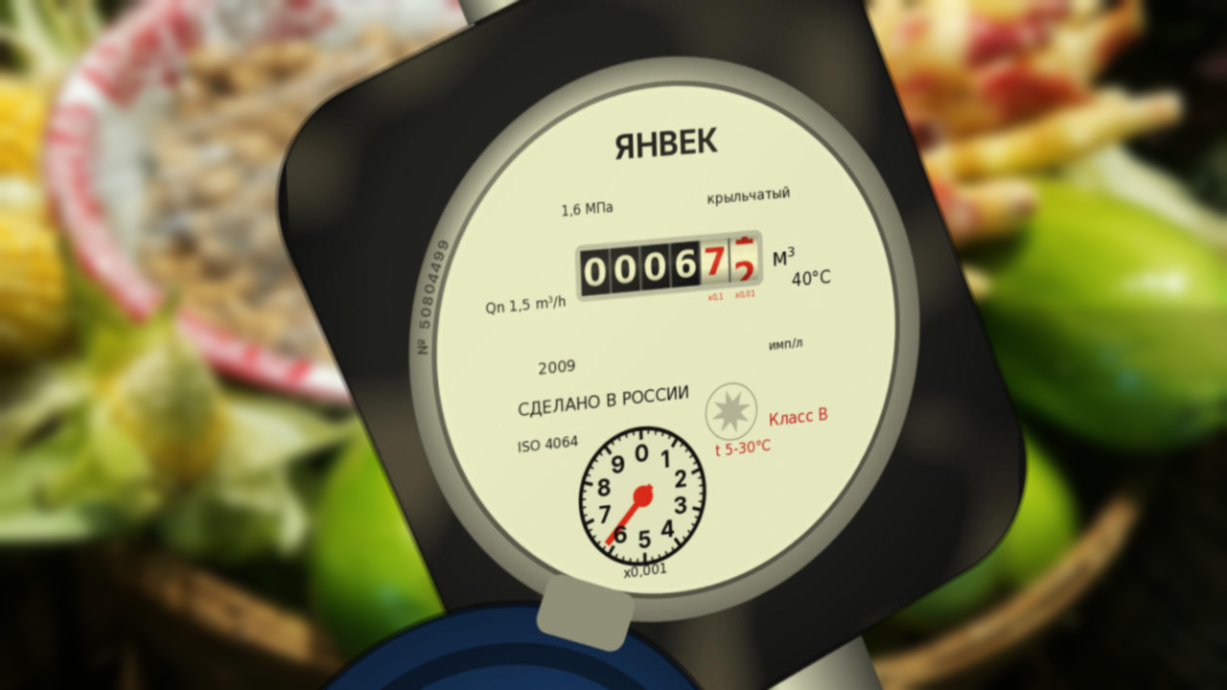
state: 6.716m³
